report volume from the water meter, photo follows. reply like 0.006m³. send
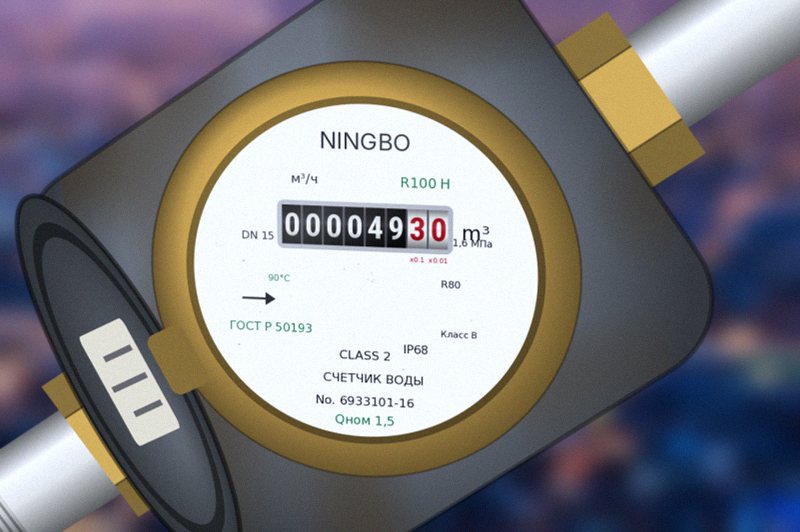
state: 49.30m³
